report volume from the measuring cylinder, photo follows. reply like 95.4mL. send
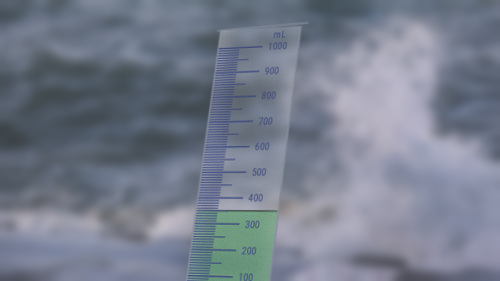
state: 350mL
